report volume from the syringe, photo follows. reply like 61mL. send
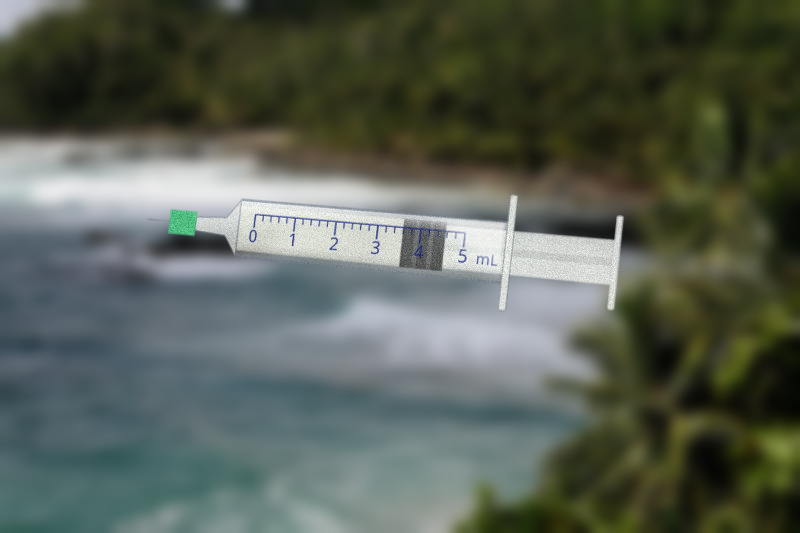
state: 3.6mL
